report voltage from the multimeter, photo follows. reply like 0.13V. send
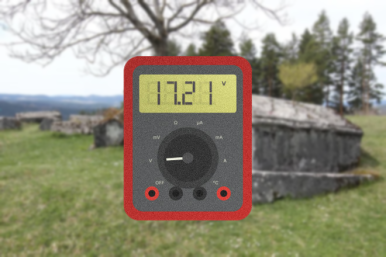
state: 17.21V
